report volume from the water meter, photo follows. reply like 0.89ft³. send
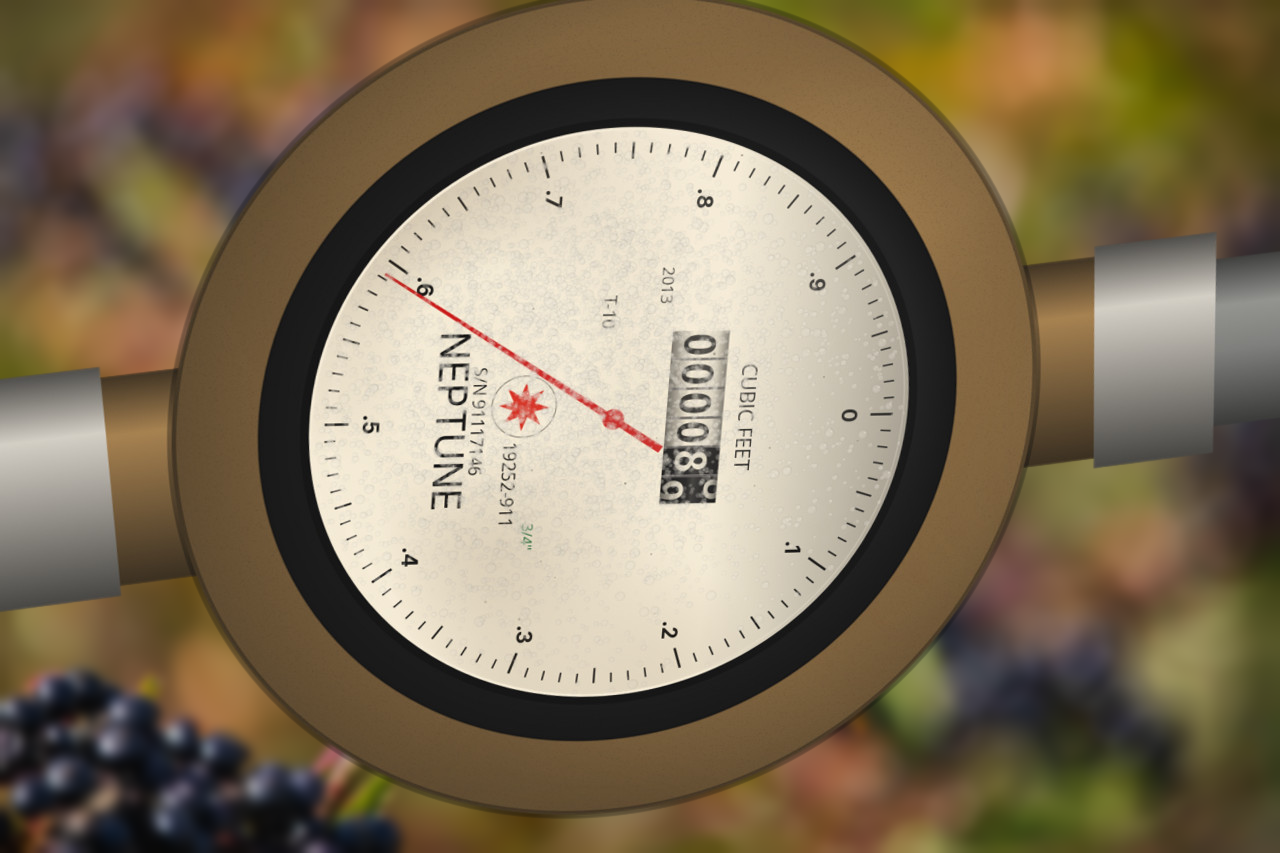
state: 88.59ft³
